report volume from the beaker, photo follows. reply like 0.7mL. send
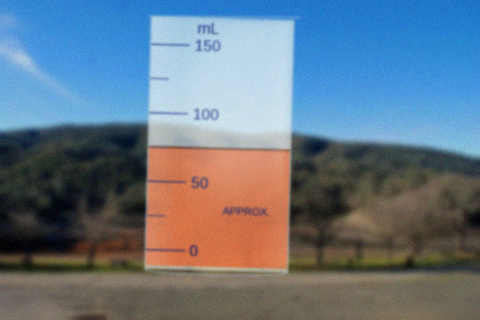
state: 75mL
